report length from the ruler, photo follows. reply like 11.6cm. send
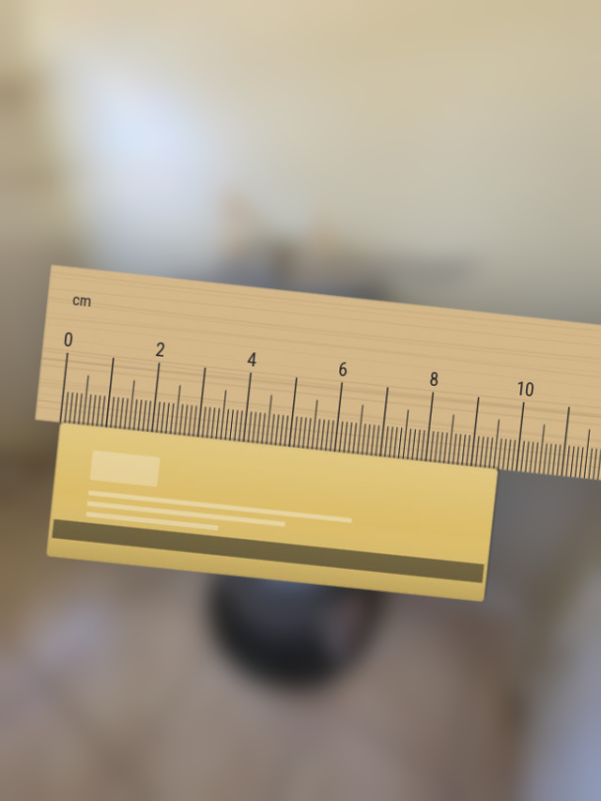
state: 9.6cm
